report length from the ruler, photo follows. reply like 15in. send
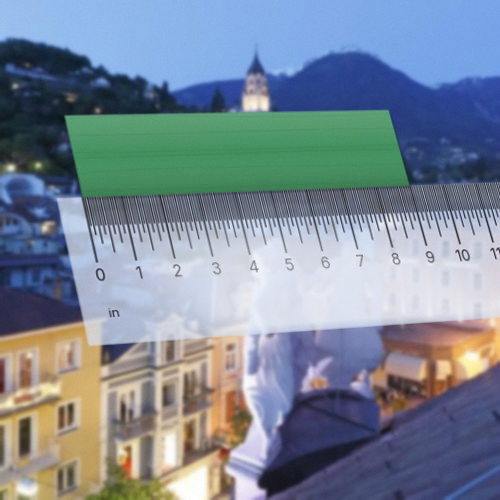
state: 9in
